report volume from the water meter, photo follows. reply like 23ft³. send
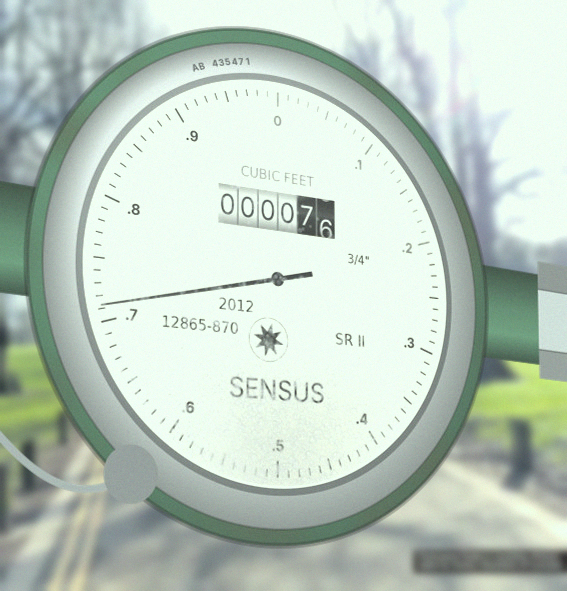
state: 75.71ft³
